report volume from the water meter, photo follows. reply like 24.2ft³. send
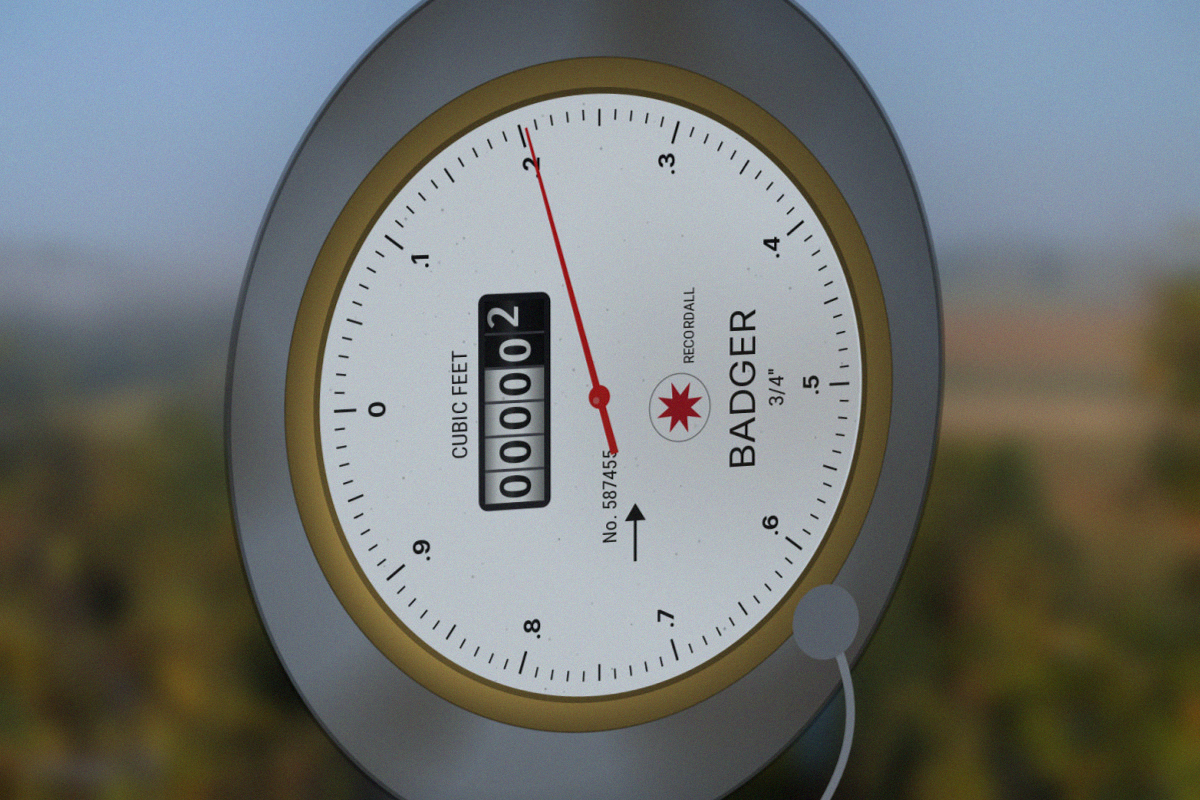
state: 2.20ft³
